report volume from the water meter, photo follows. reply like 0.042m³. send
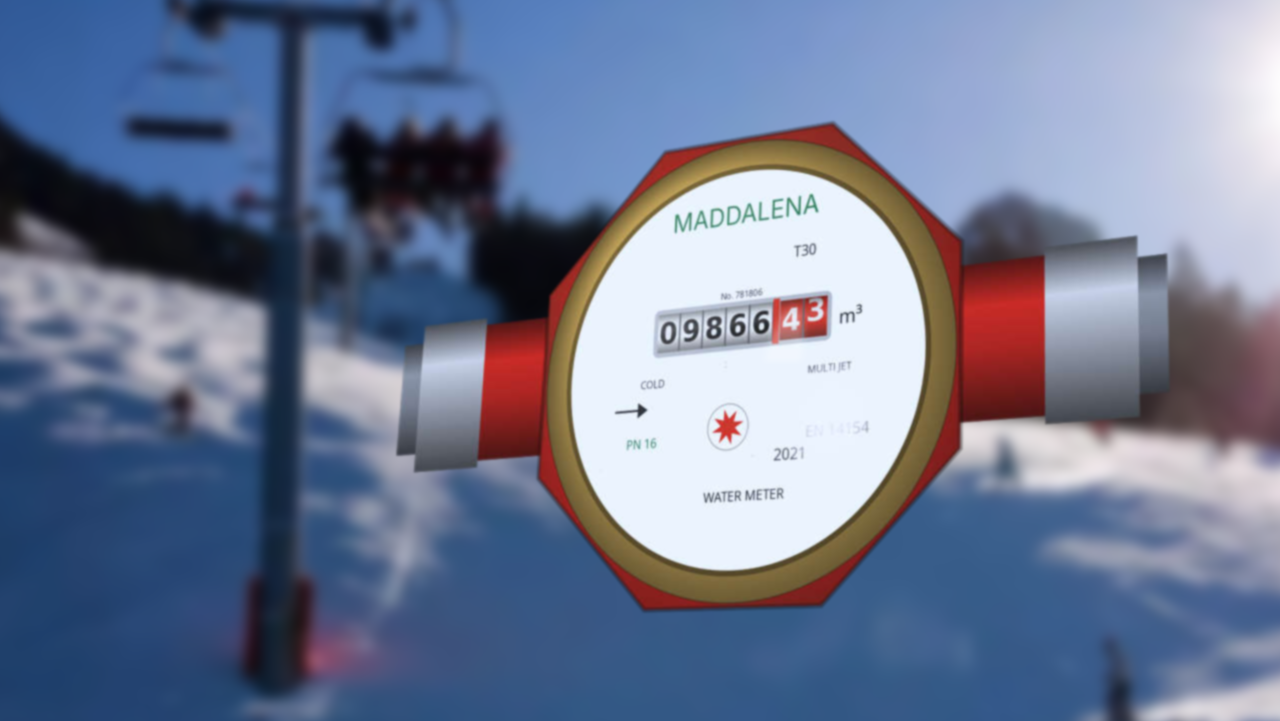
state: 9866.43m³
